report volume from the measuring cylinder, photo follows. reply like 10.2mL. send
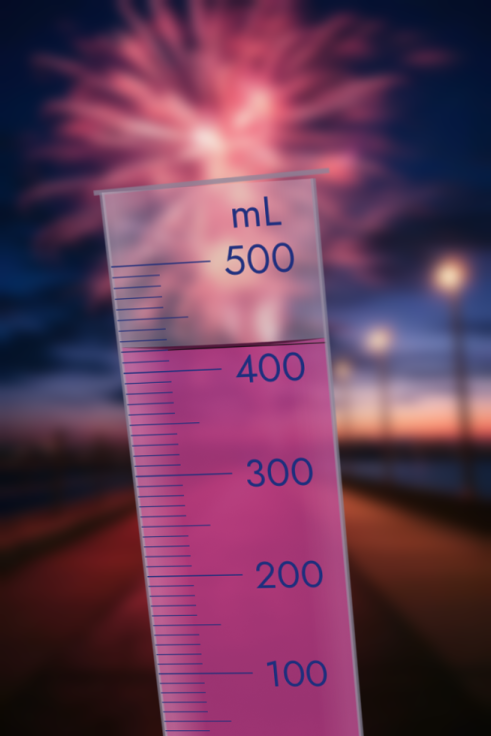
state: 420mL
